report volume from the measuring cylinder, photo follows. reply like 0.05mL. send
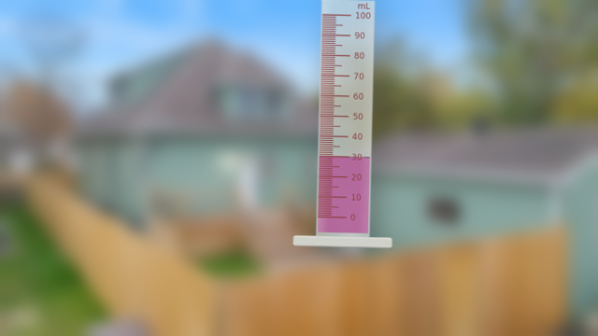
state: 30mL
